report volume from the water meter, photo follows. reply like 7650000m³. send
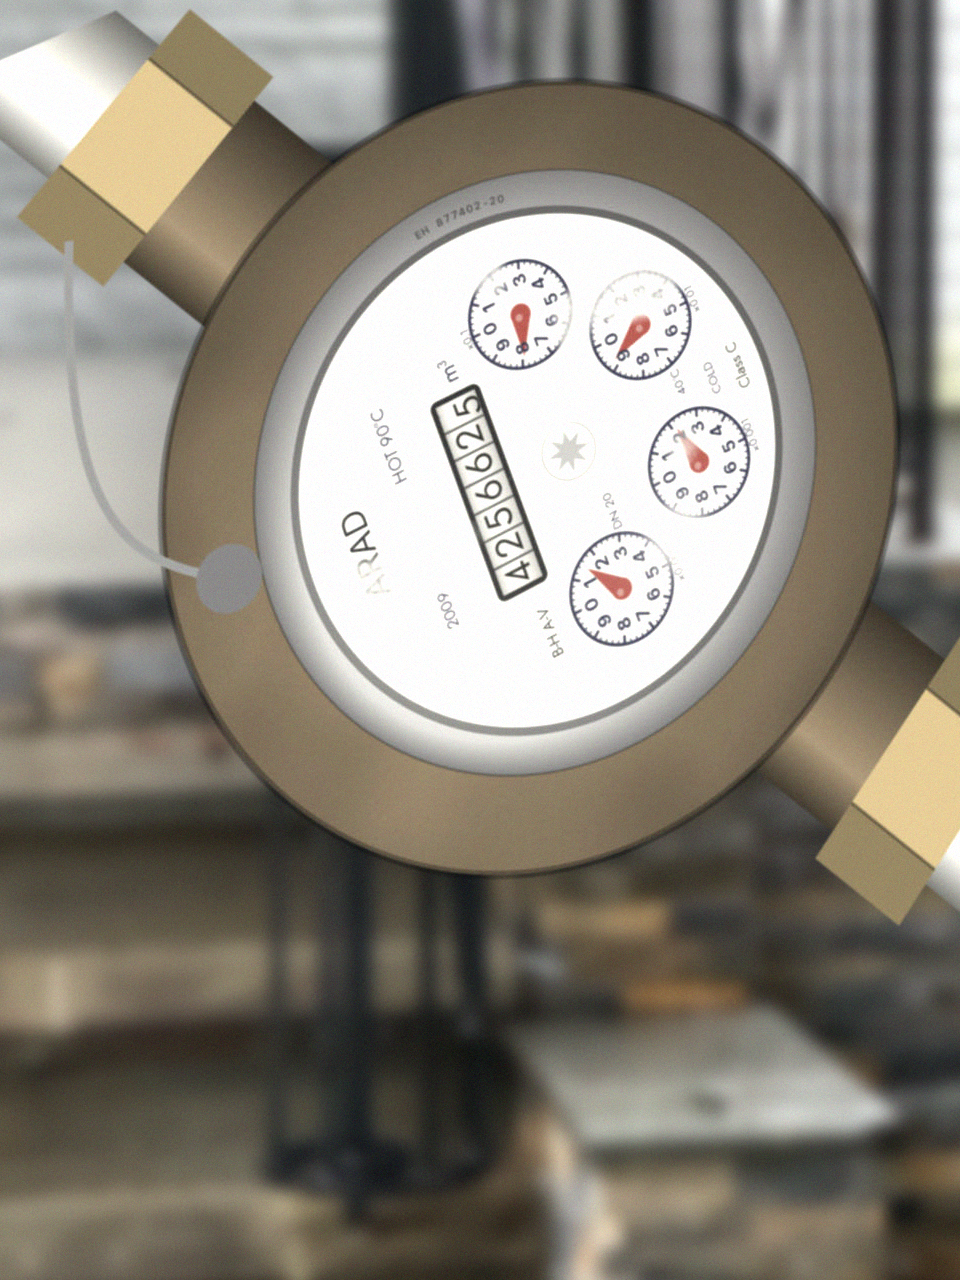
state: 4256624.7921m³
